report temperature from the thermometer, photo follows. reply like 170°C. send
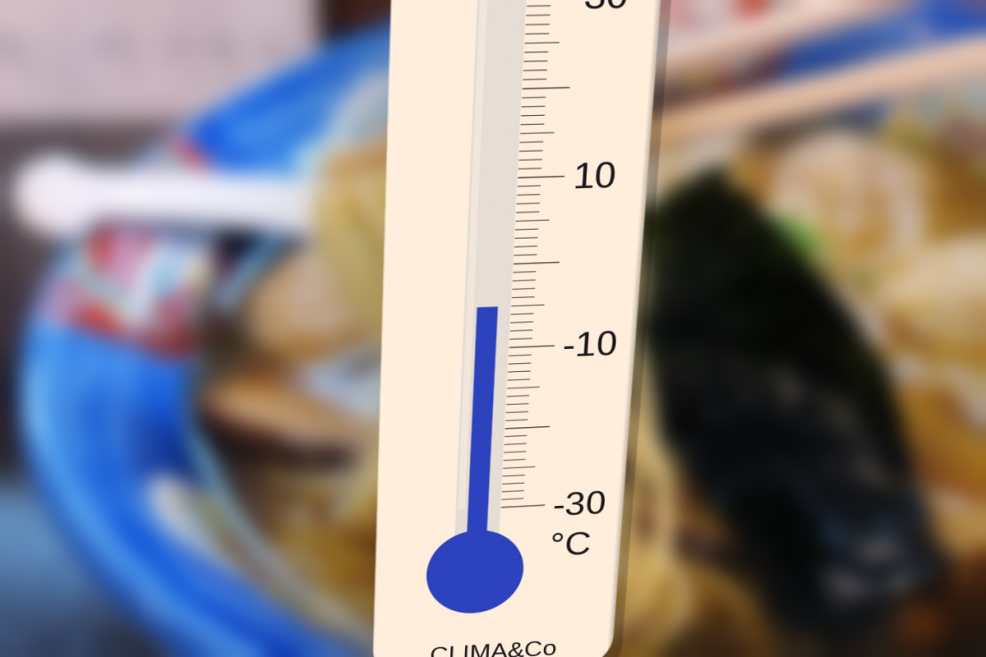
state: -5°C
